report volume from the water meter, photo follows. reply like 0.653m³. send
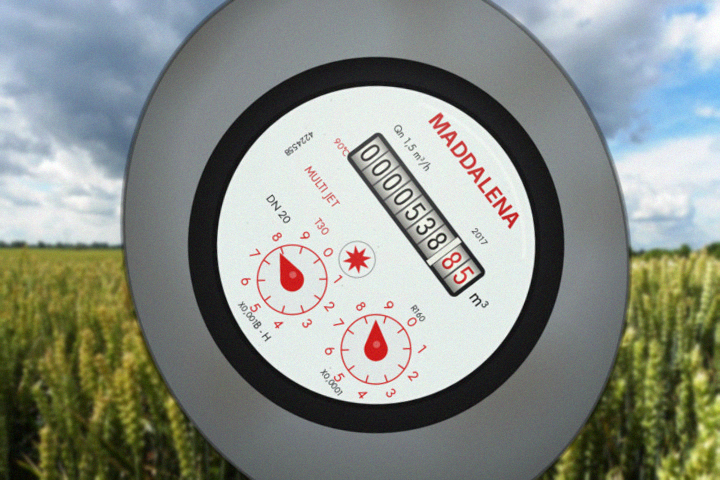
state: 538.8578m³
